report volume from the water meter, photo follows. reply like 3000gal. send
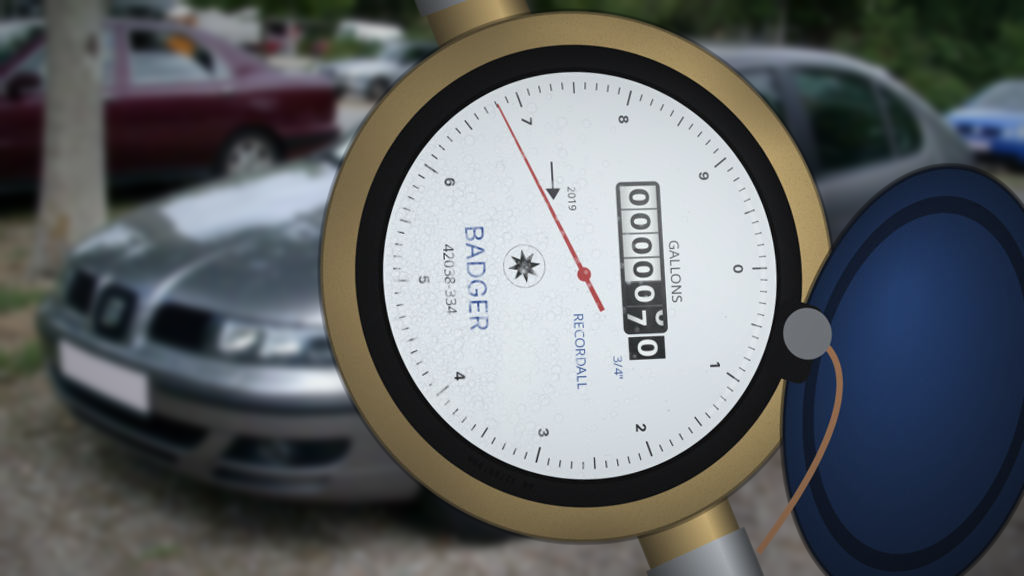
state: 66.8gal
